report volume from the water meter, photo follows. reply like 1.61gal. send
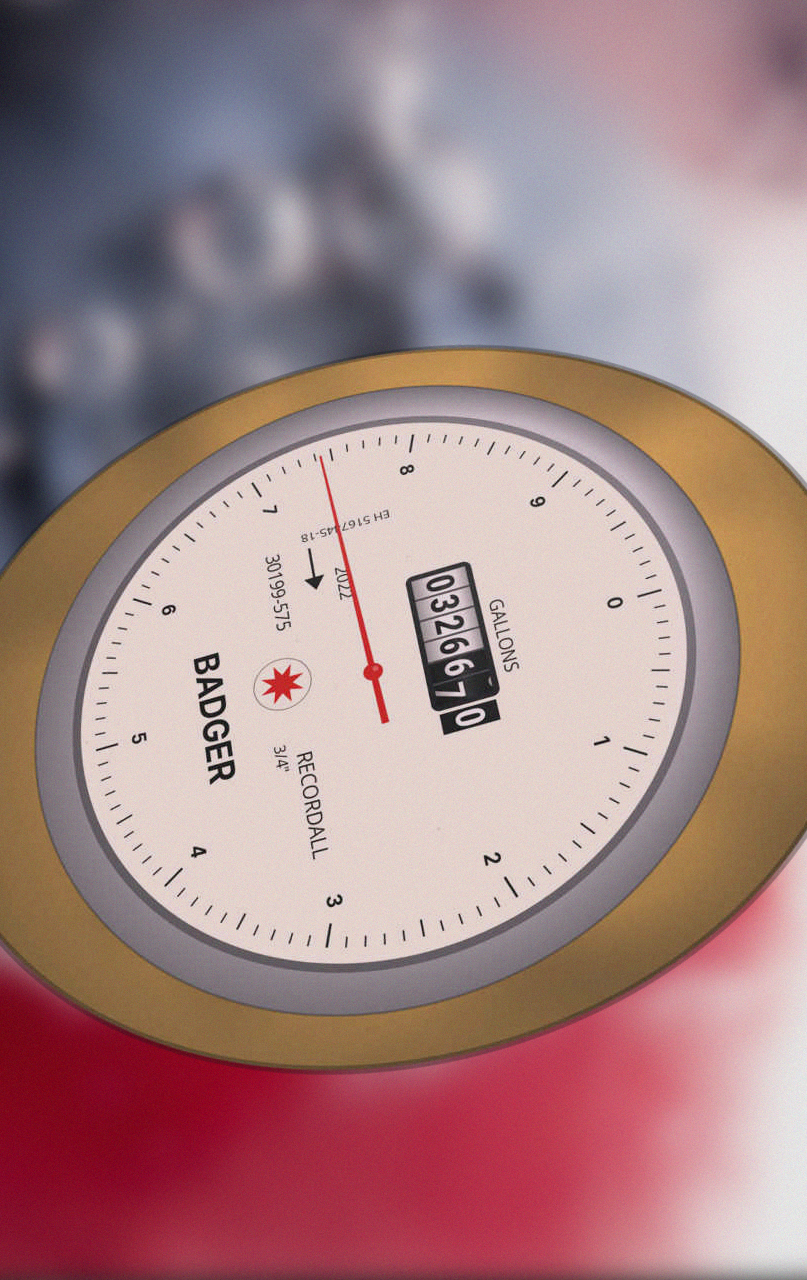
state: 326667.4gal
